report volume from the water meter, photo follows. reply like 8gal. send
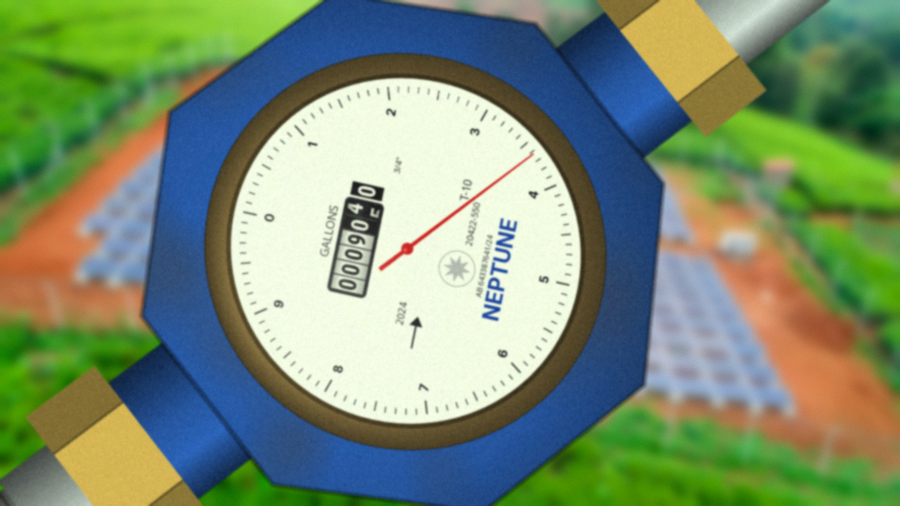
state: 9043.6gal
